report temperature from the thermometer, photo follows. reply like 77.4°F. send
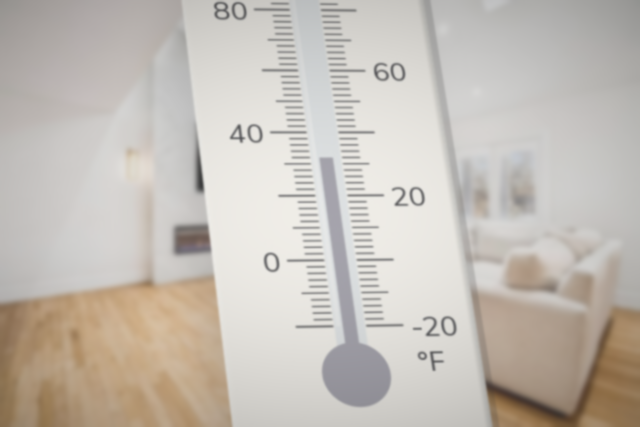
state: 32°F
